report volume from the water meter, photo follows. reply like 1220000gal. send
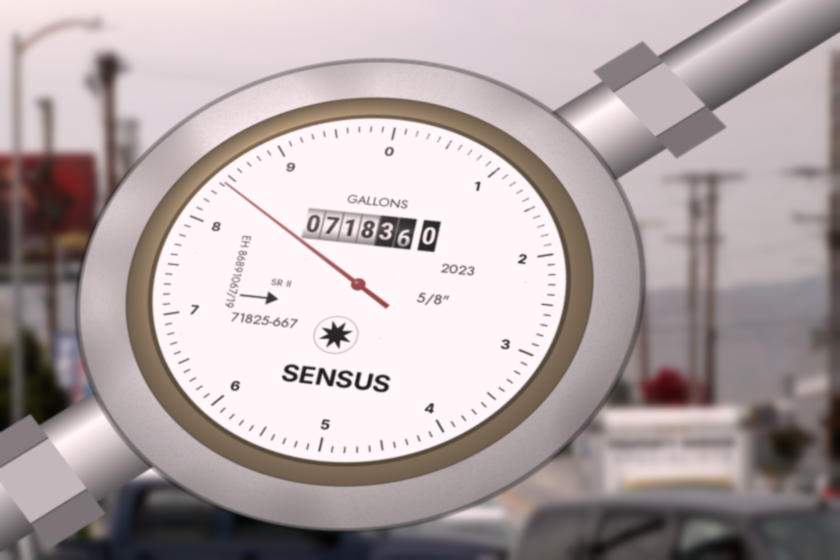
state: 718358.4gal
